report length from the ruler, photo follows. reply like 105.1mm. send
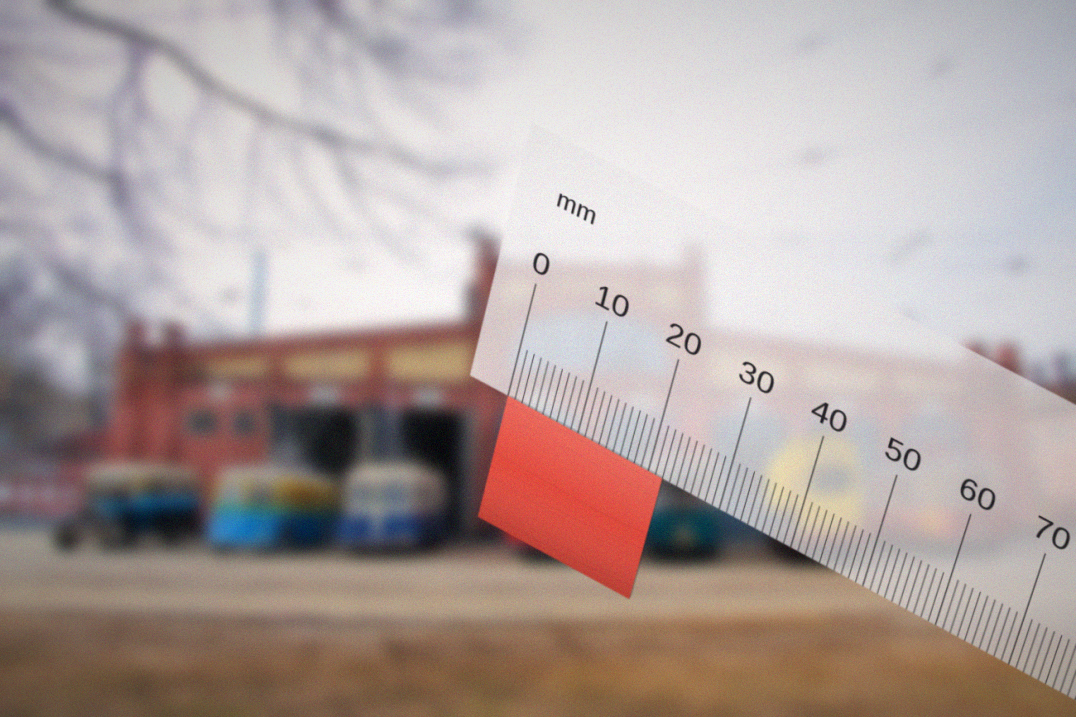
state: 22mm
